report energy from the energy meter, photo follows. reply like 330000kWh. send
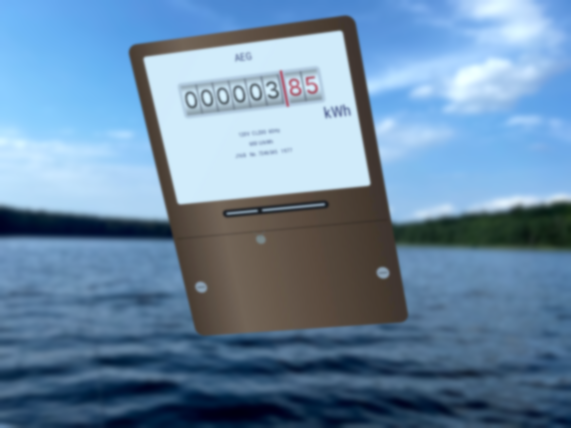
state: 3.85kWh
